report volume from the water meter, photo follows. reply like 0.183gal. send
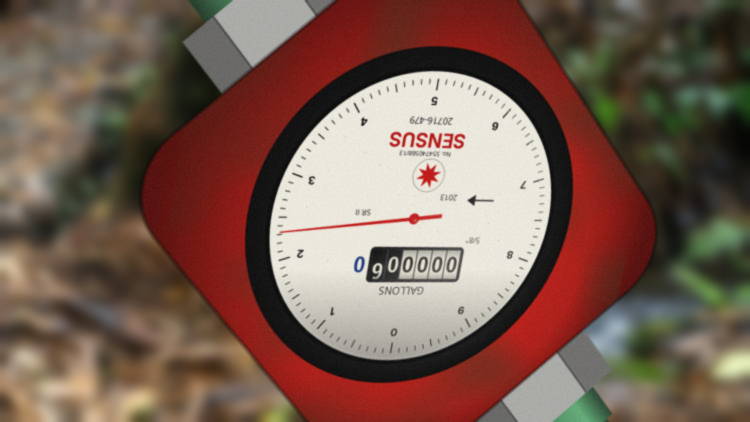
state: 62.3gal
